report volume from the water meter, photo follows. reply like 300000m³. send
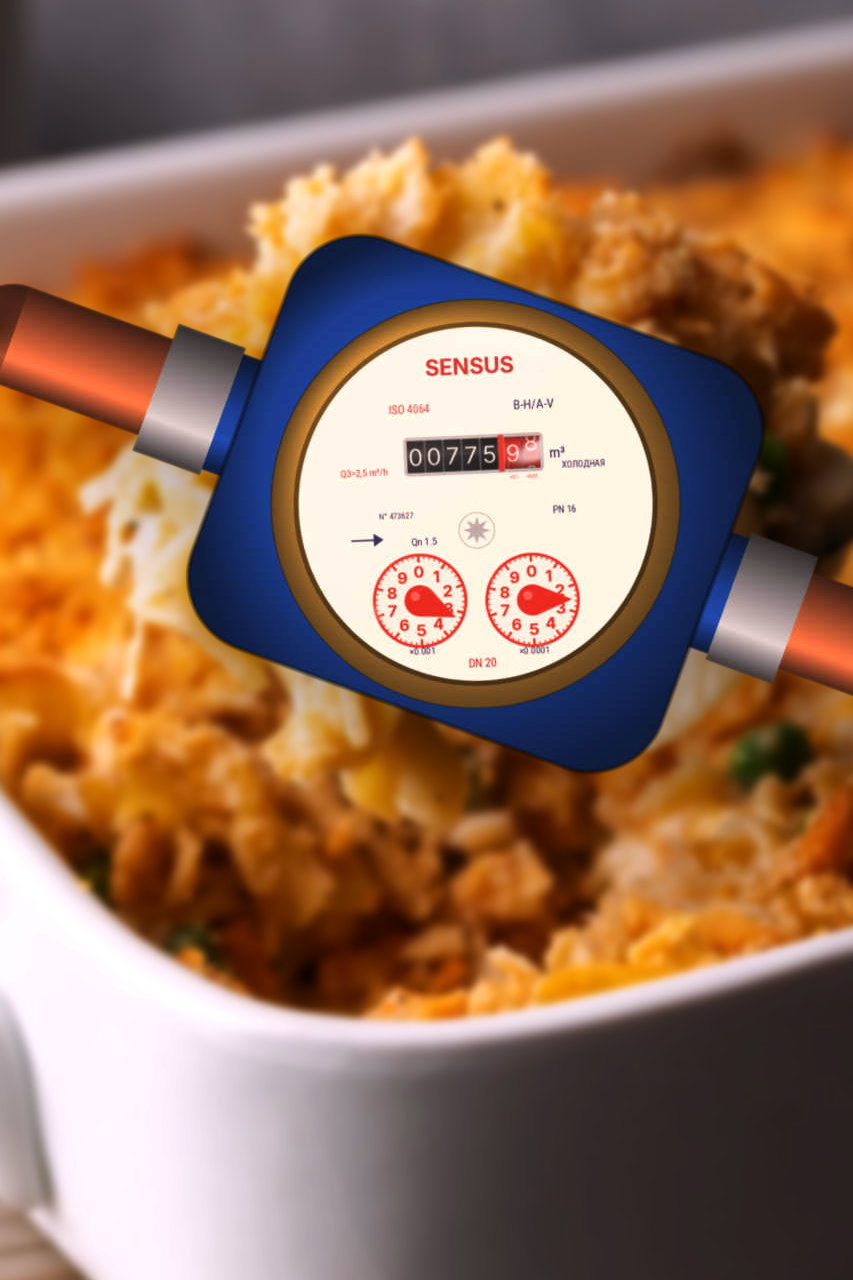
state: 775.9832m³
